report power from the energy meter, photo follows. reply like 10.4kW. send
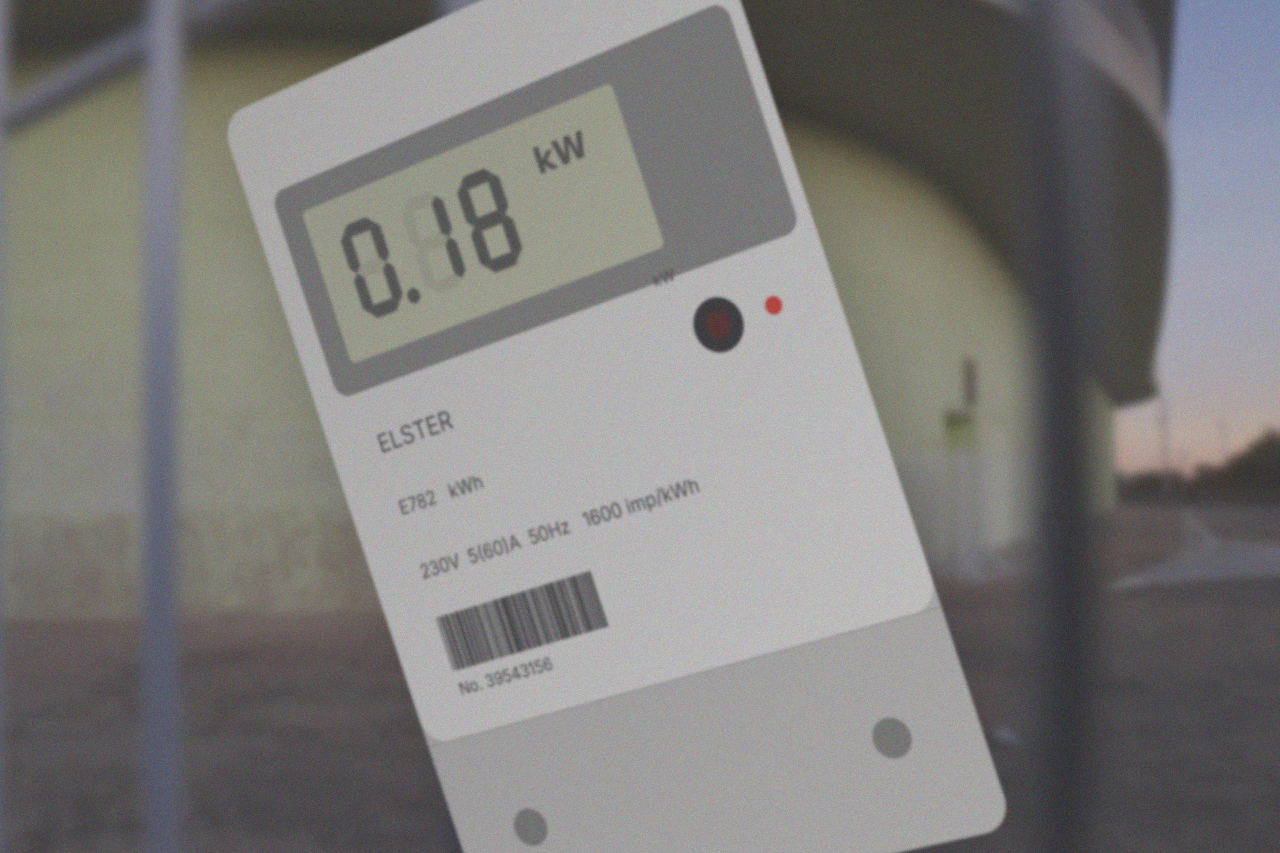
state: 0.18kW
